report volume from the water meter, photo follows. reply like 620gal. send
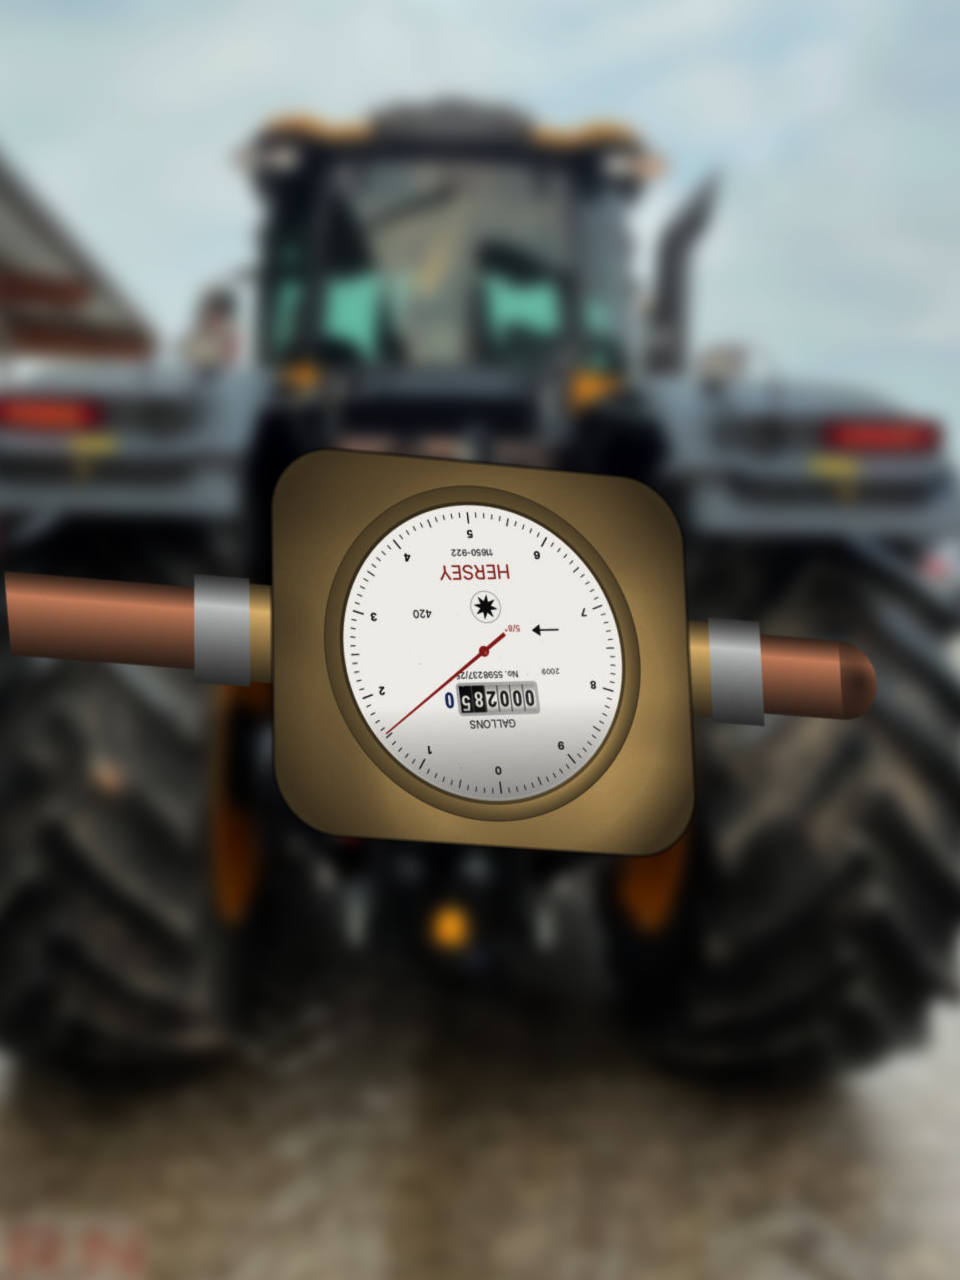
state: 2851.5gal
